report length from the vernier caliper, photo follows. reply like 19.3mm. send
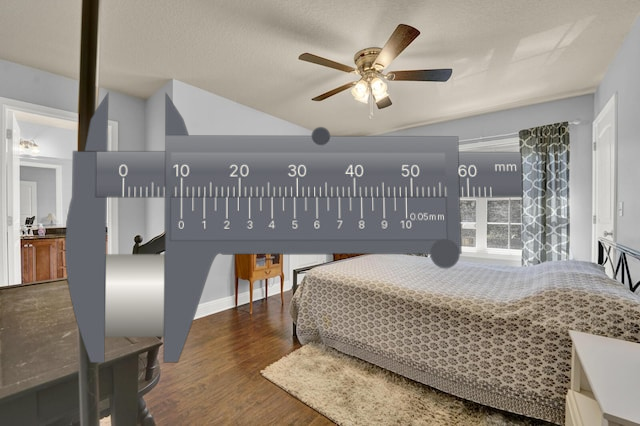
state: 10.0mm
